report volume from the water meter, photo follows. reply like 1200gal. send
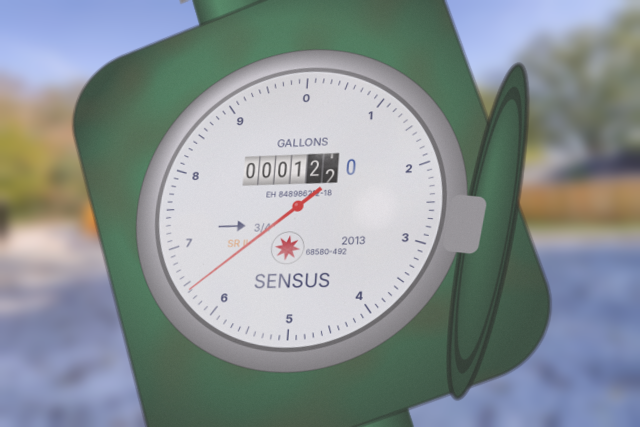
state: 1216.4gal
